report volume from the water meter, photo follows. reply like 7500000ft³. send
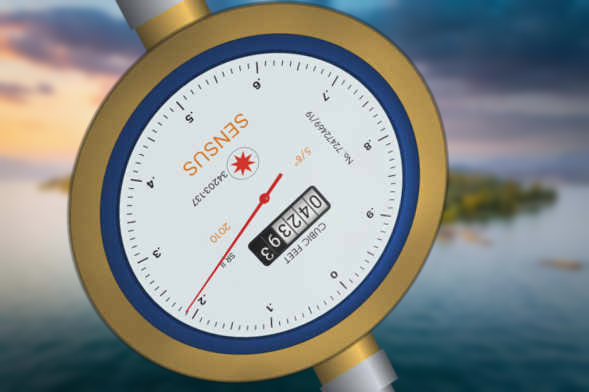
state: 42393.21ft³
